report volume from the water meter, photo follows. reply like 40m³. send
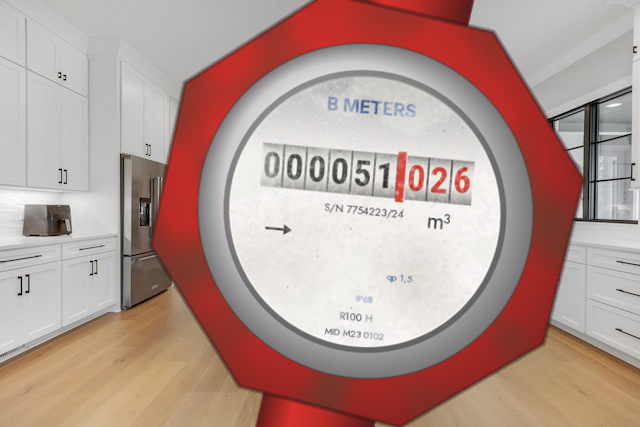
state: 51.026m³
